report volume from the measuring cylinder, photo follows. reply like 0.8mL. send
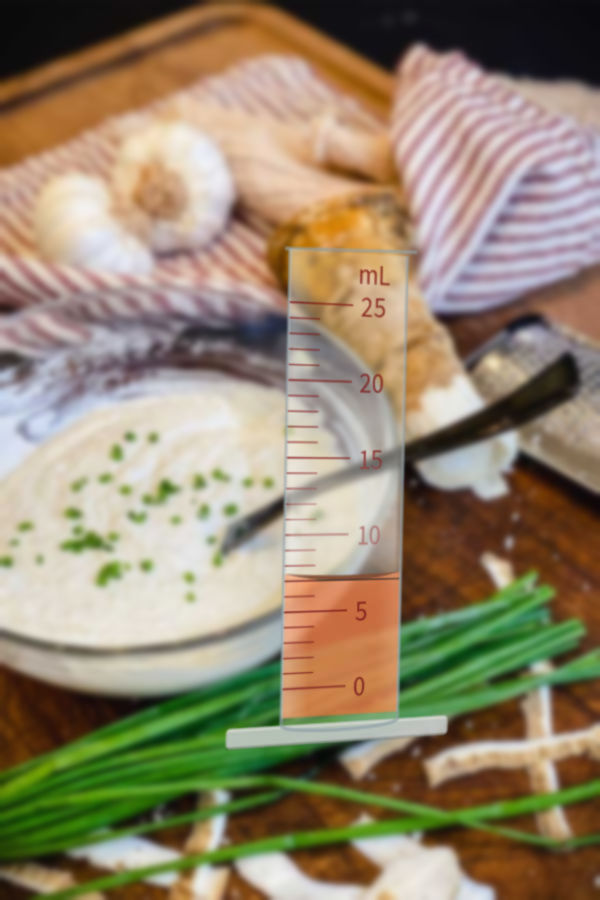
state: 7mL
